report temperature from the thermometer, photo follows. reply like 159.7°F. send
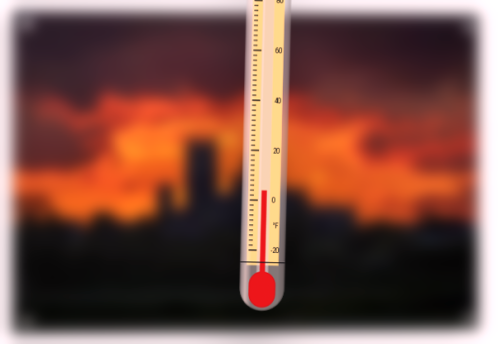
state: 4°F
